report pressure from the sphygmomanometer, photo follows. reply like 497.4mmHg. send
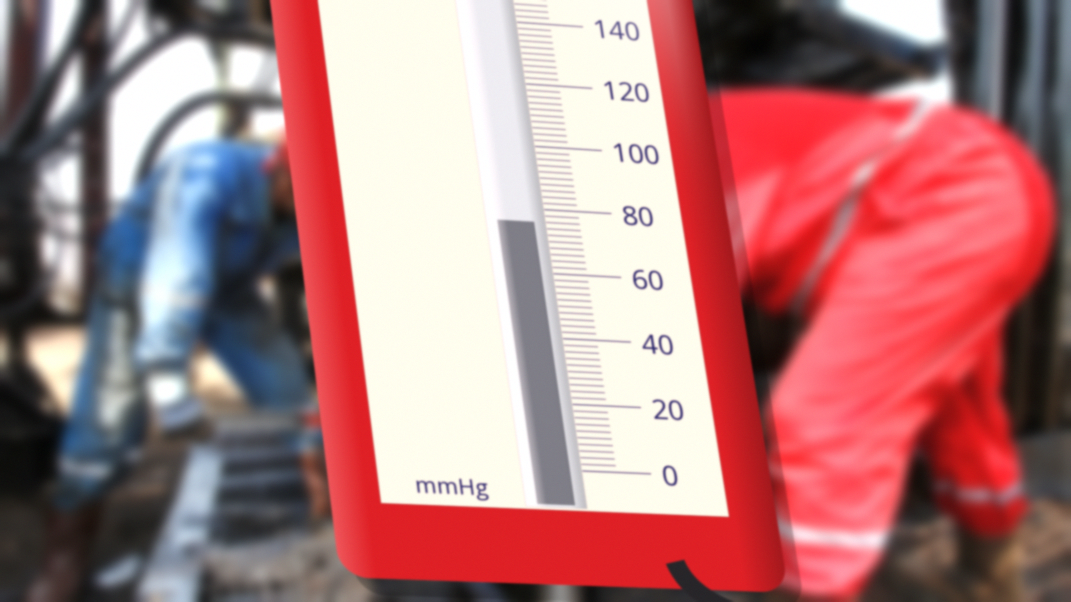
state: 76mmHg
